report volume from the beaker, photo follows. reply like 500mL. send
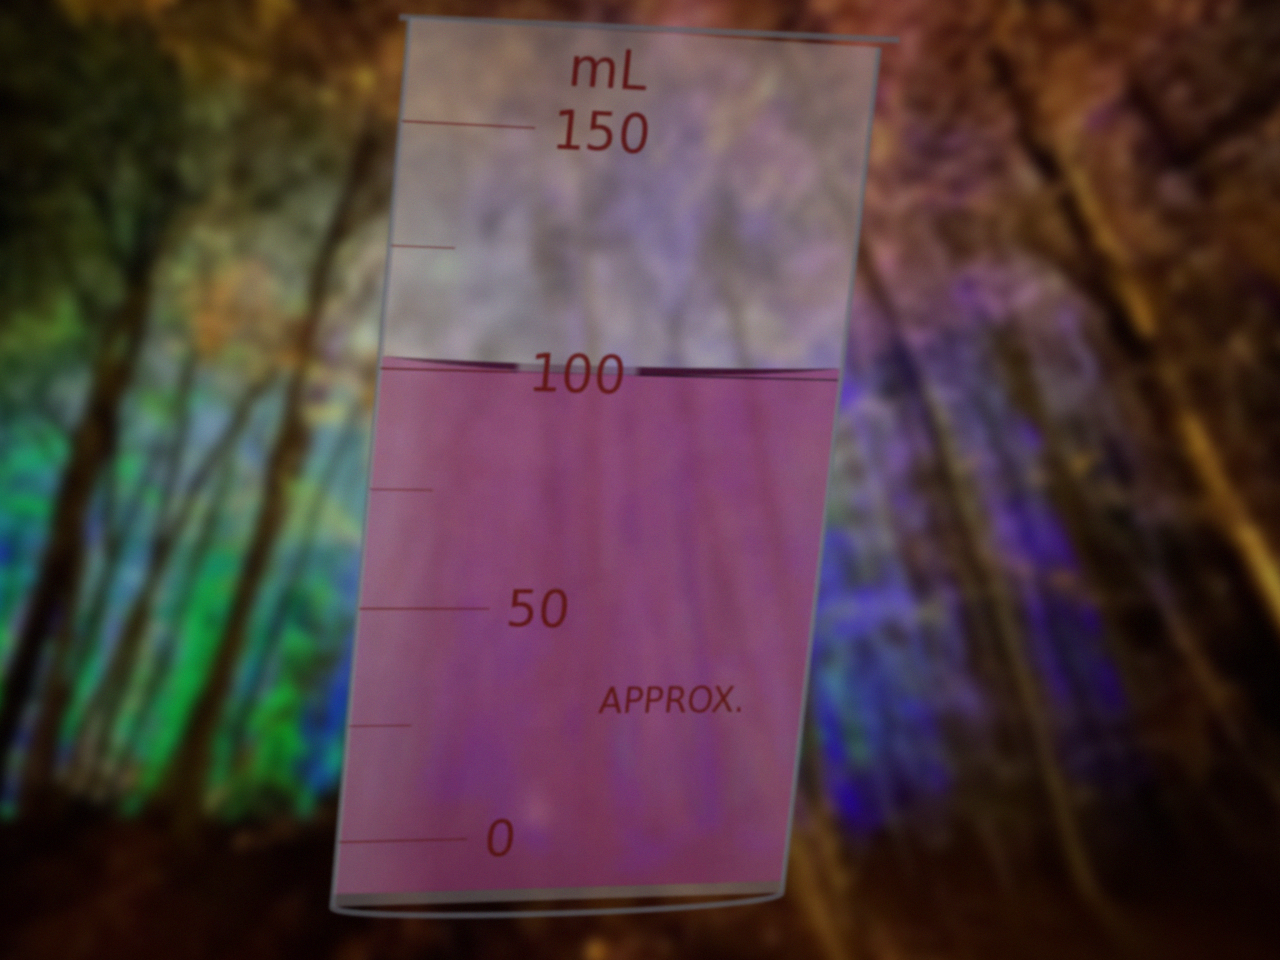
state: 100mL
